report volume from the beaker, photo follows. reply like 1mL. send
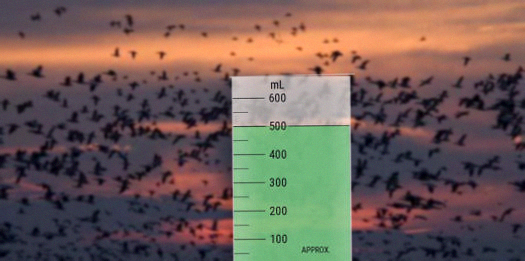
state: 500mL
